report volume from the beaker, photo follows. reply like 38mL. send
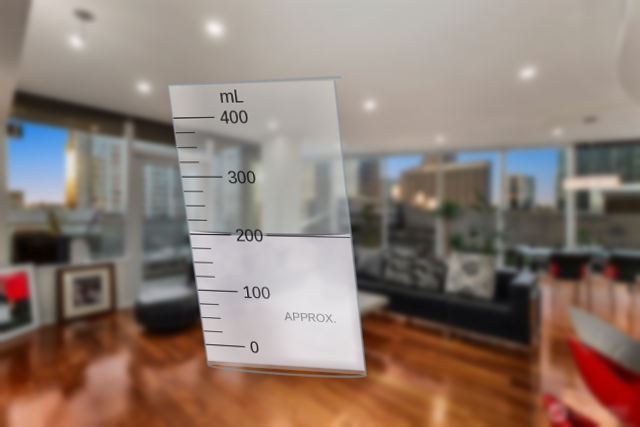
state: 200mL
